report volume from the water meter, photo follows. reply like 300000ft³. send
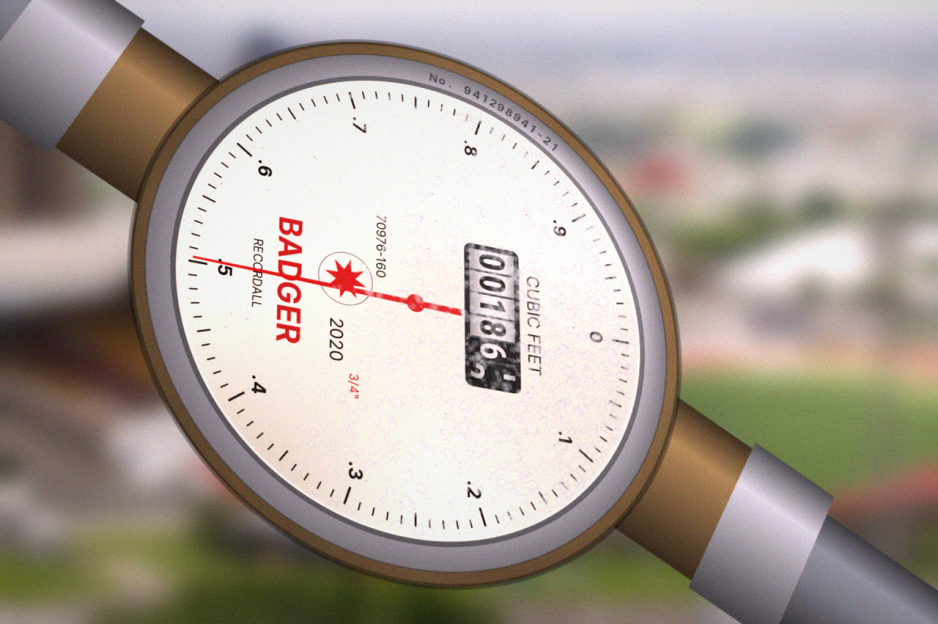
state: 1861.50ft³
